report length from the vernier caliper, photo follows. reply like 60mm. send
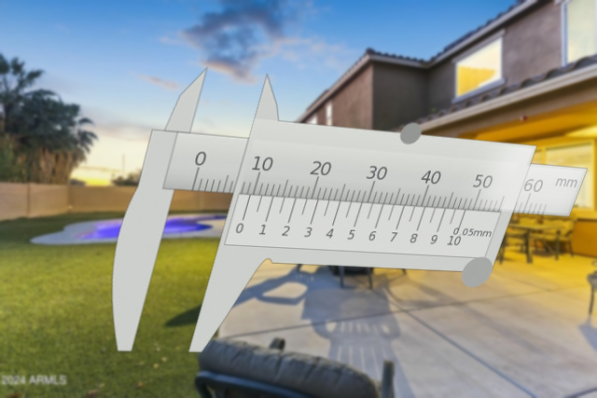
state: 9.5mm
